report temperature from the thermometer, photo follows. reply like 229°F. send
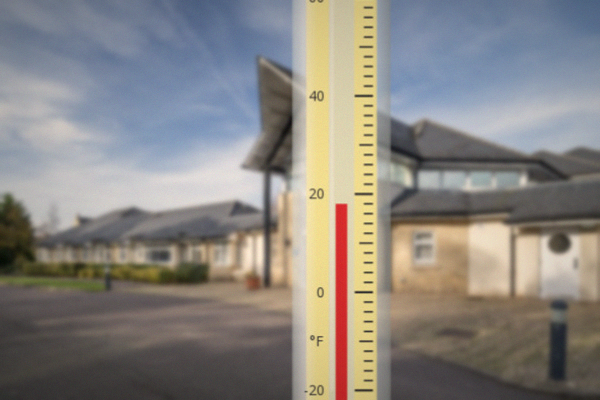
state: 18°F
